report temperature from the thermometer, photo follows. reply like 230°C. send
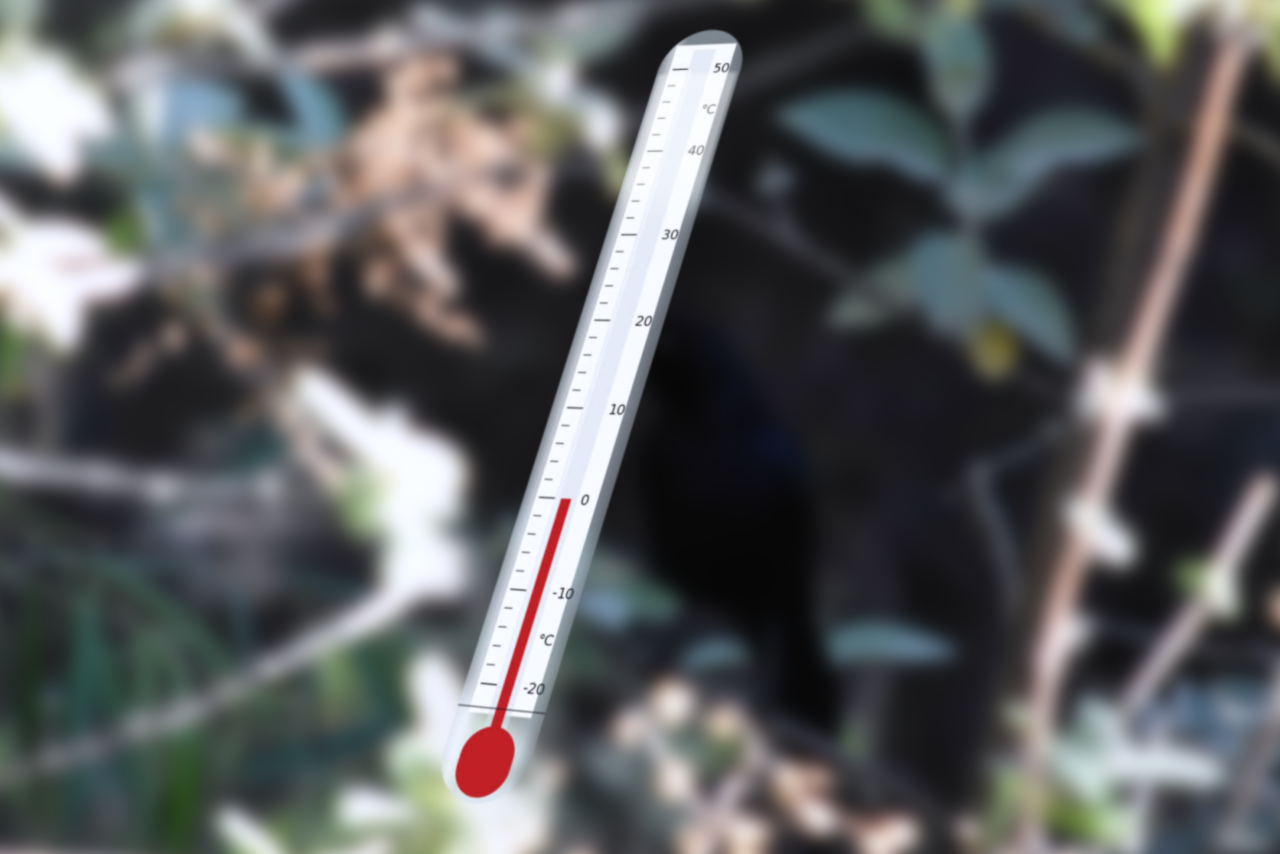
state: 0°C
